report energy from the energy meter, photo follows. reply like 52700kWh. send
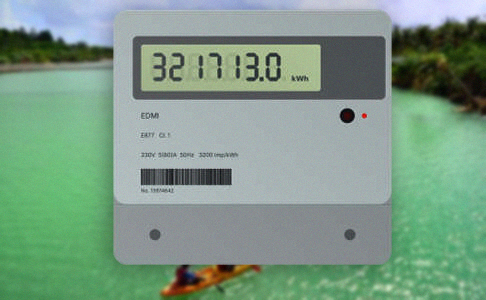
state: 321713.0kWh
